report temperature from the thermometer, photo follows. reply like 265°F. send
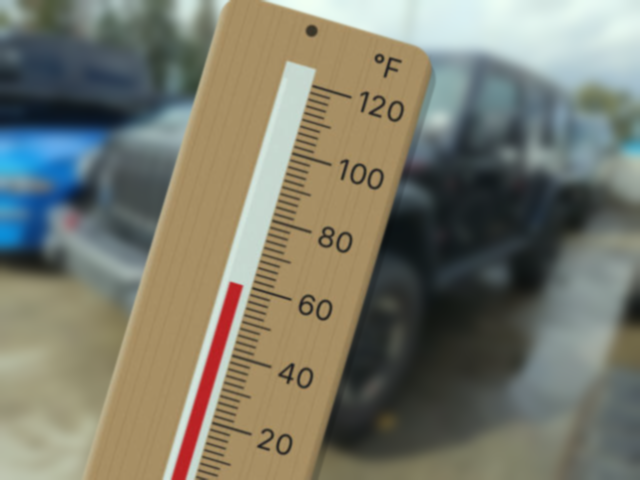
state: 60°F
